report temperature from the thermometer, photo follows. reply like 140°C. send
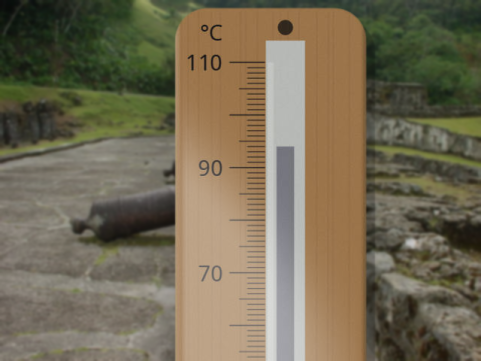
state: 94°C
